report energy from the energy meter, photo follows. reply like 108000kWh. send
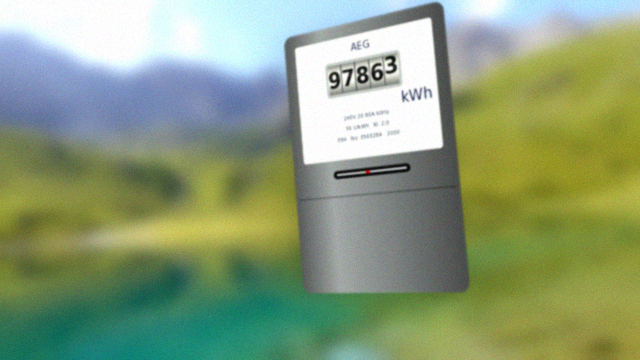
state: 97863kWh
